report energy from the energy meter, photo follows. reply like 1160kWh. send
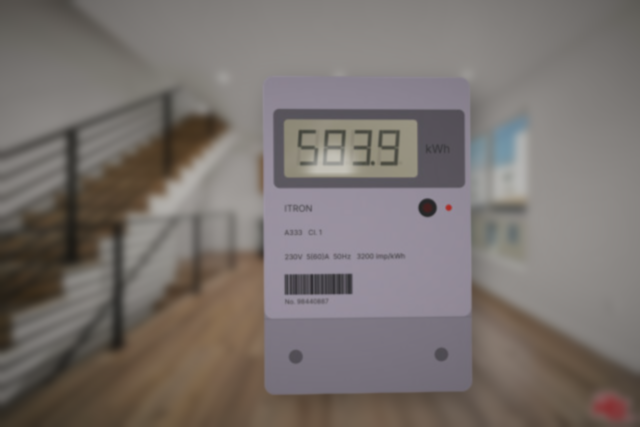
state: 583.9kWh
